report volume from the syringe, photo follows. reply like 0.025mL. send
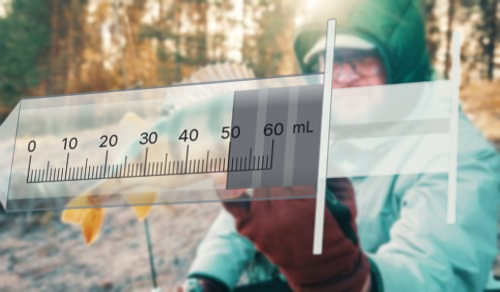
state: 50mL
